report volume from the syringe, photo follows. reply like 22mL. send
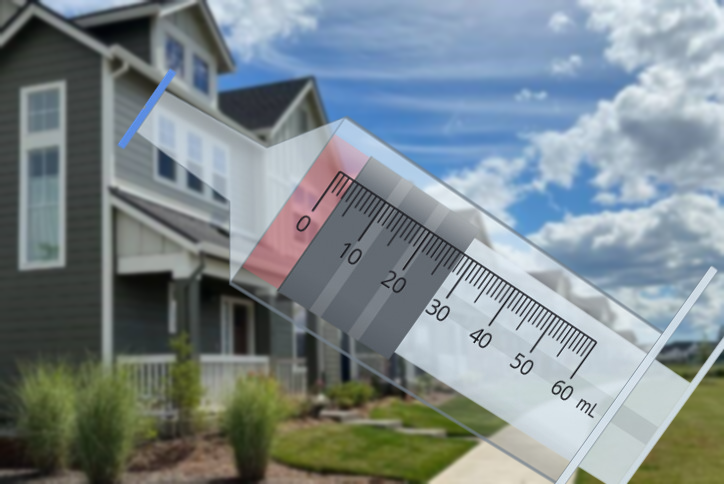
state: 3mL
